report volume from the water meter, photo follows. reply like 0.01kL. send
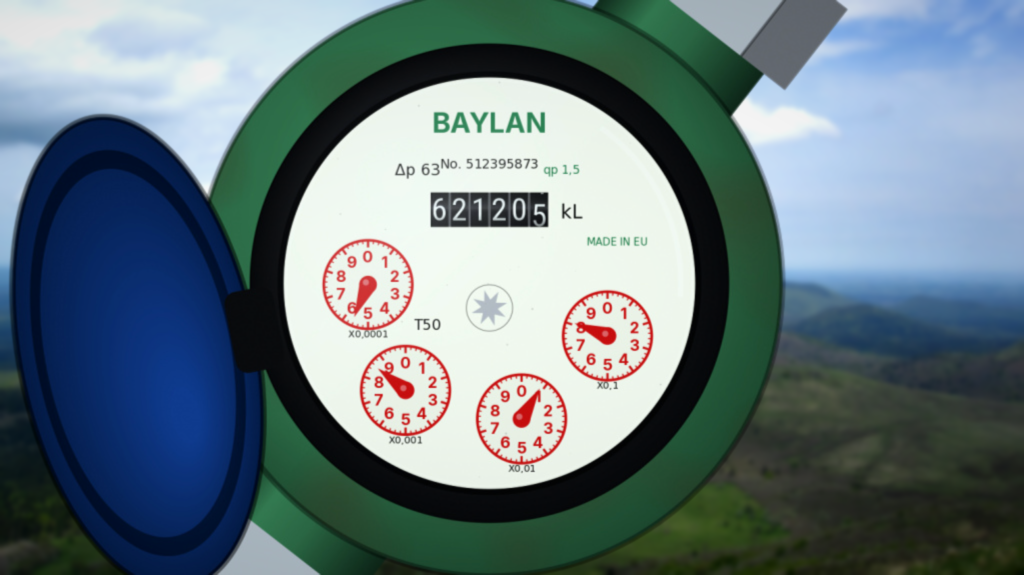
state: 621204.8085kL
